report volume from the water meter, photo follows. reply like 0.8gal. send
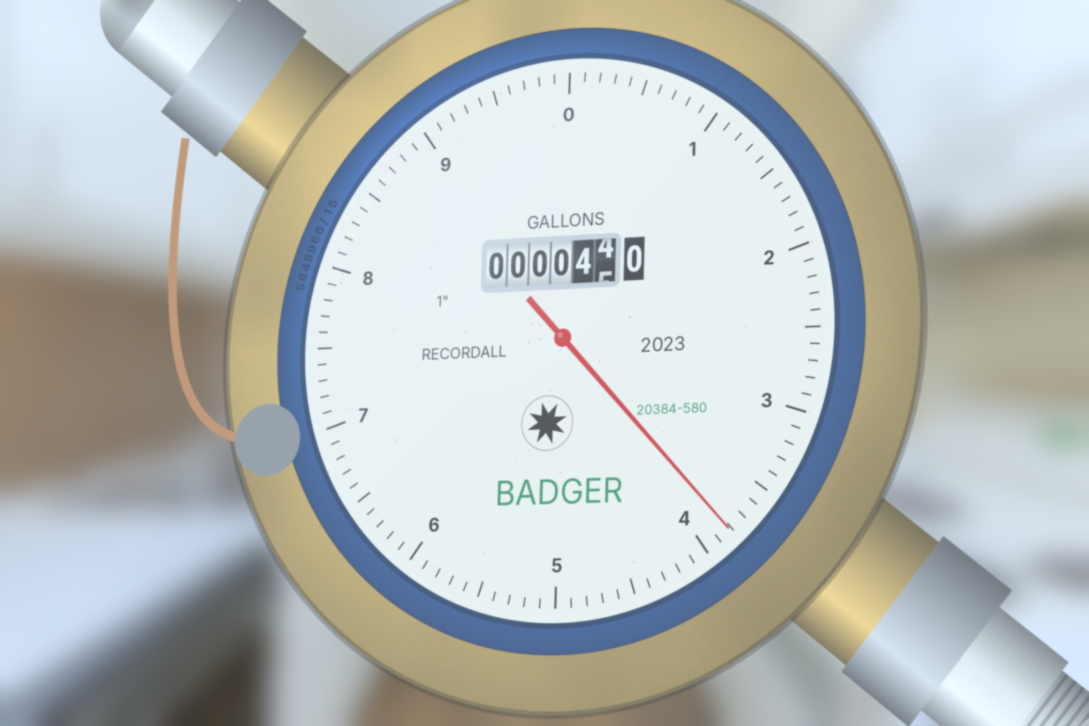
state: 443.8gal
